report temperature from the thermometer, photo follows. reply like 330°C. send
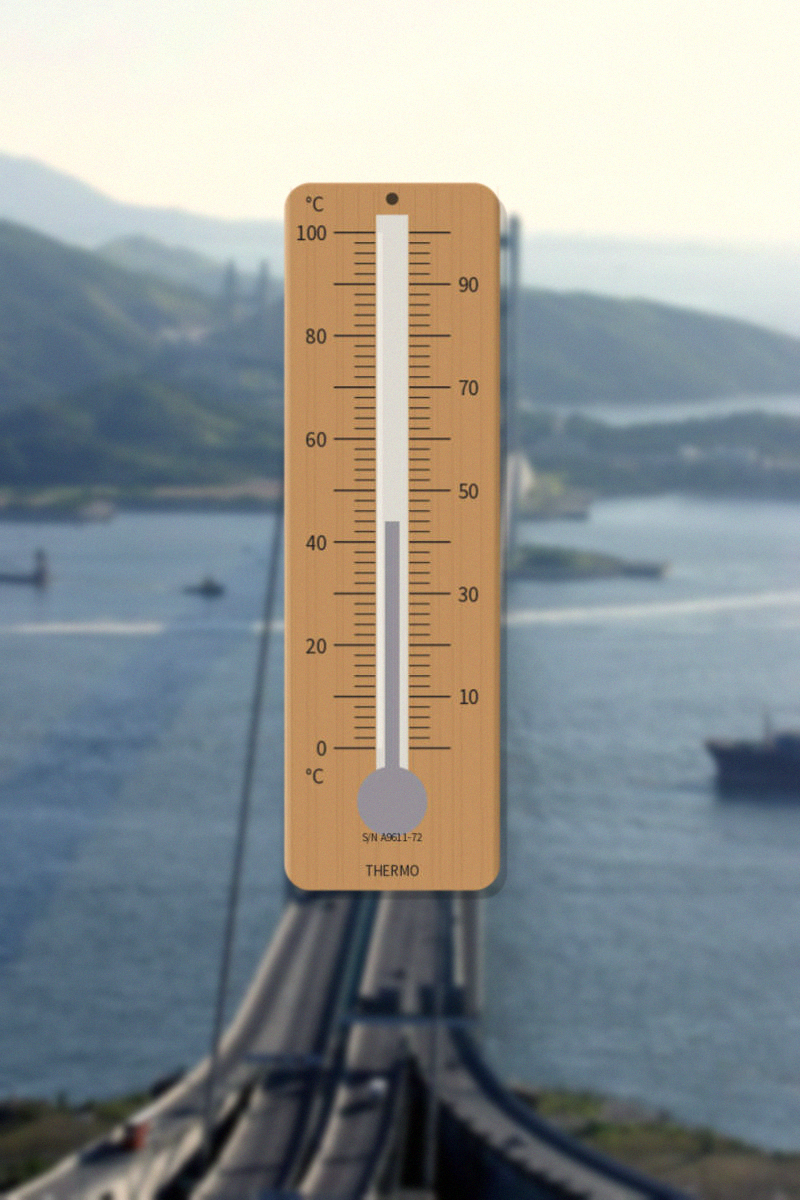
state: 44°C
